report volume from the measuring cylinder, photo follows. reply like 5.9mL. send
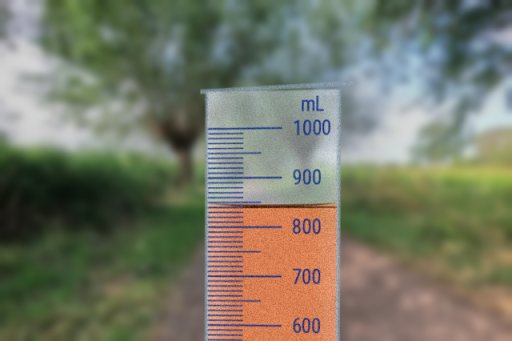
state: 840mL
